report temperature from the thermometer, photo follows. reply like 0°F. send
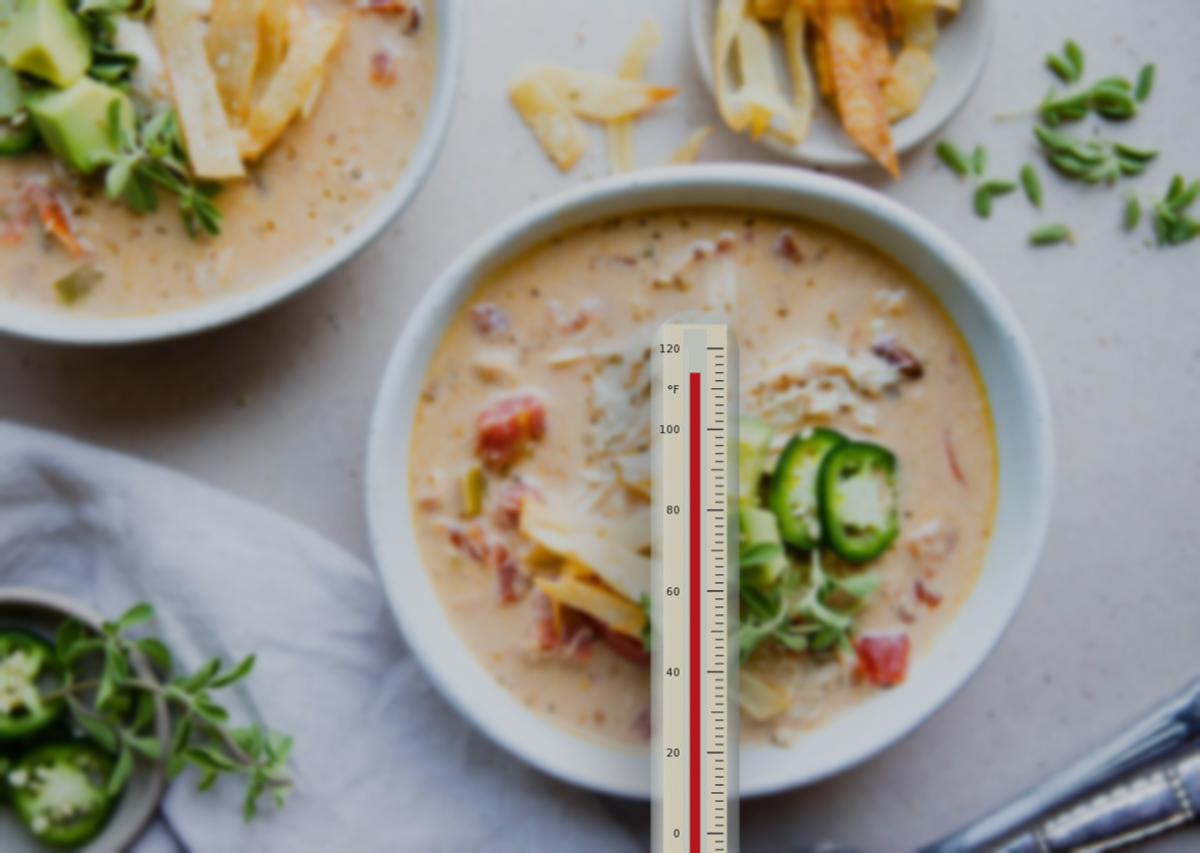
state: 114°F
